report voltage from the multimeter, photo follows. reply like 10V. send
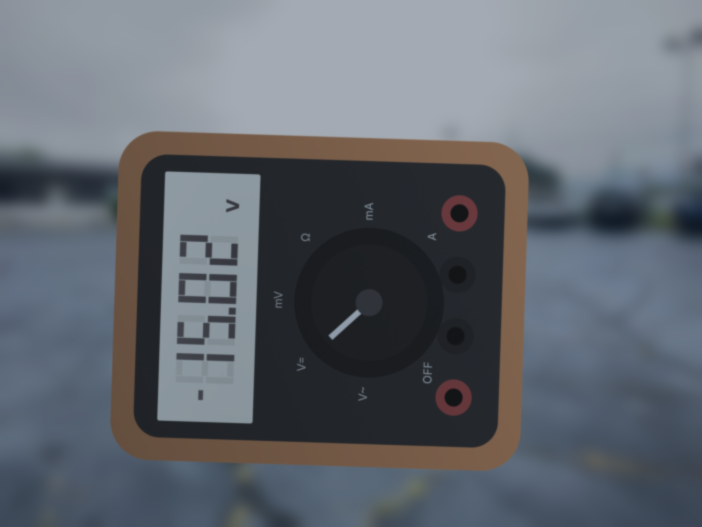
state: -15.02V
